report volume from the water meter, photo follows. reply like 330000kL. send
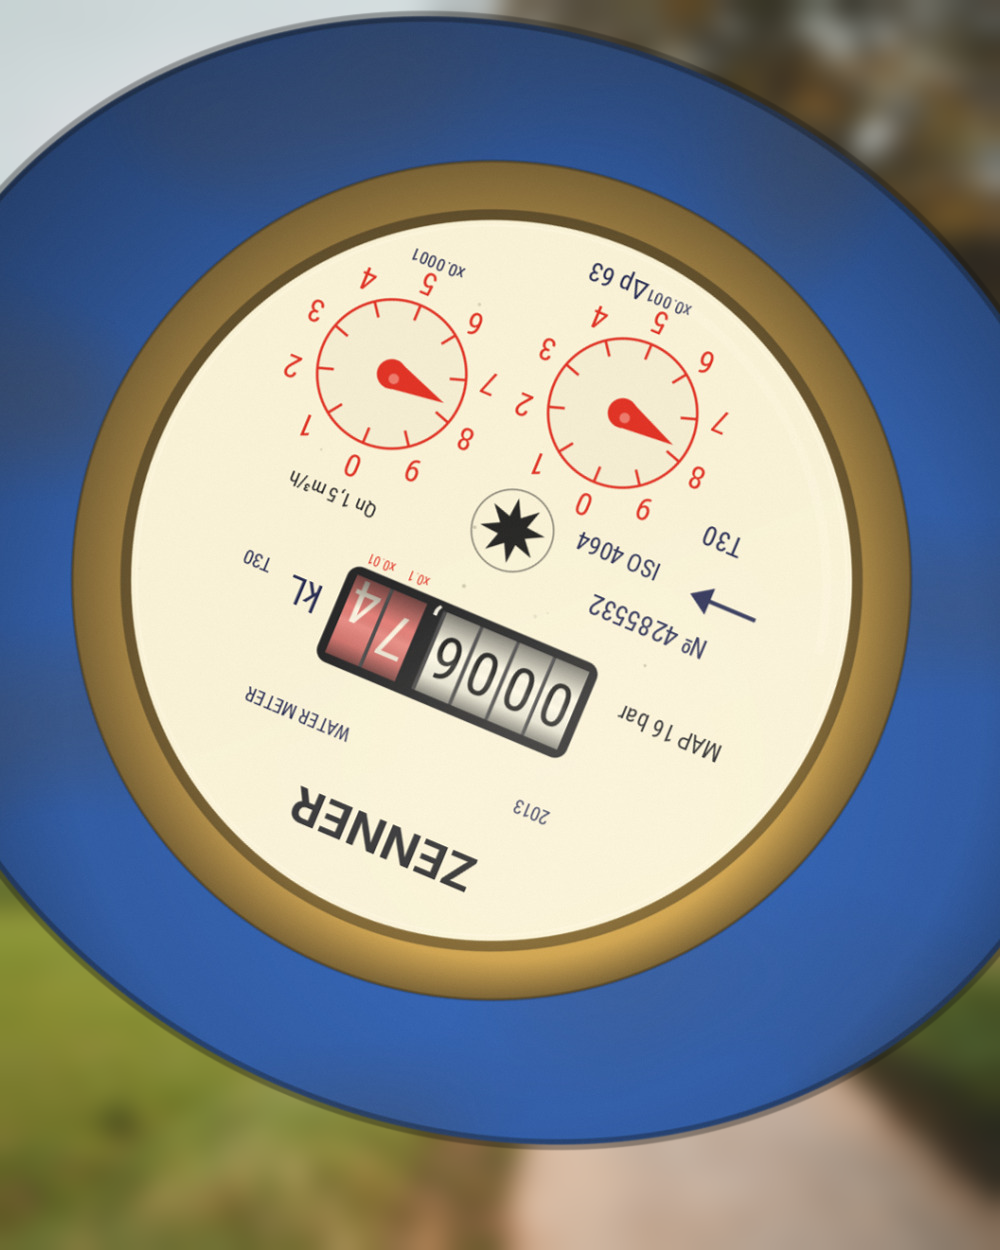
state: 6.7377kL
